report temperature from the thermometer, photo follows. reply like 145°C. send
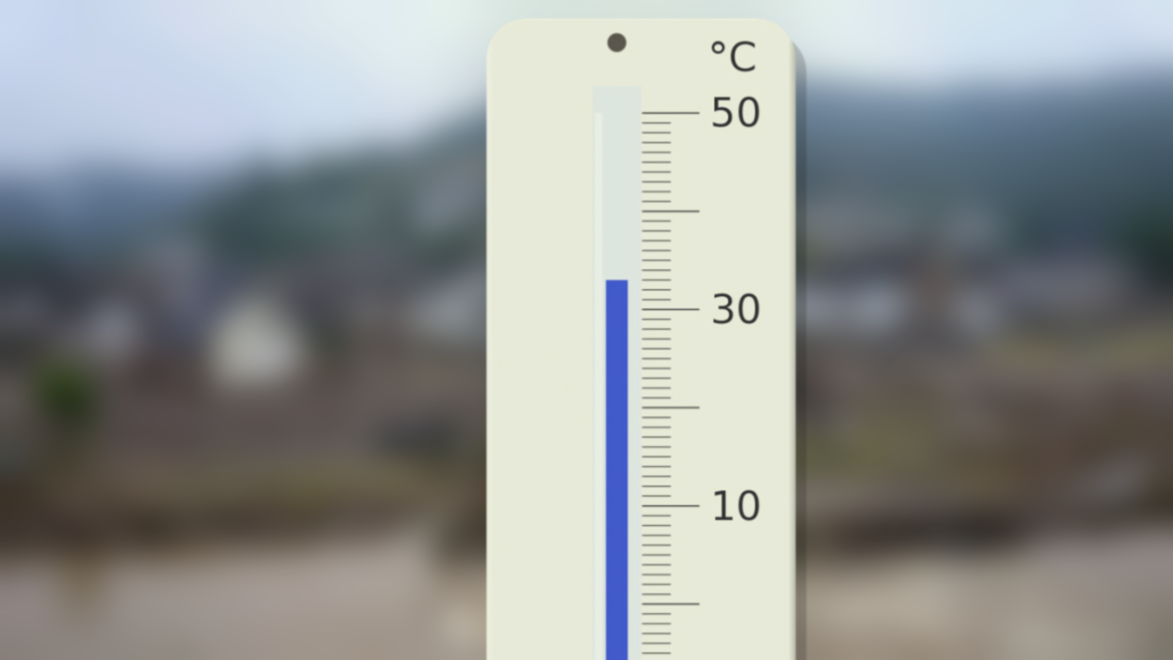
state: 33°C
